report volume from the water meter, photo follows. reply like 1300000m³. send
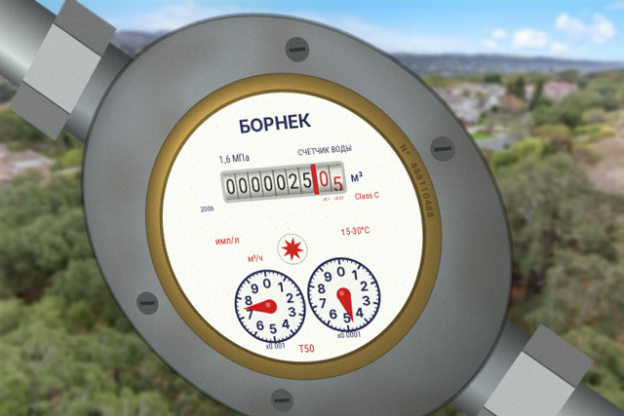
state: 25.0474m³
